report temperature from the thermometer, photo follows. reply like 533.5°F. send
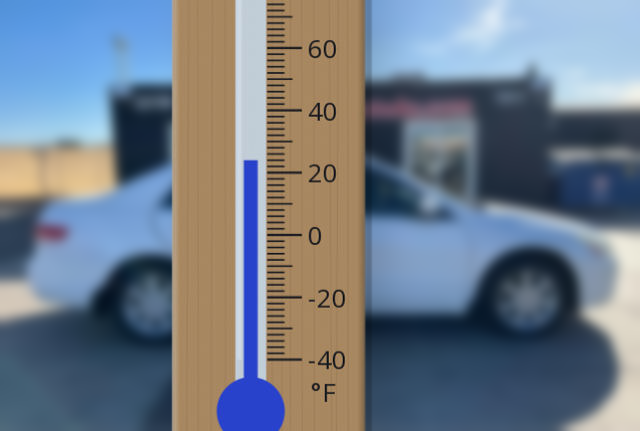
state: 24°F
